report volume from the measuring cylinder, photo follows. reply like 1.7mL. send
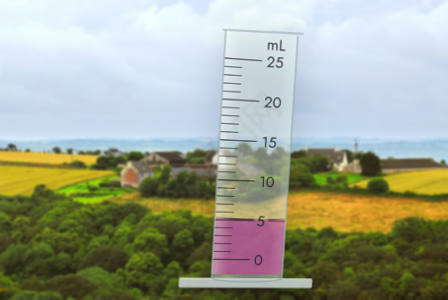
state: 5mL
